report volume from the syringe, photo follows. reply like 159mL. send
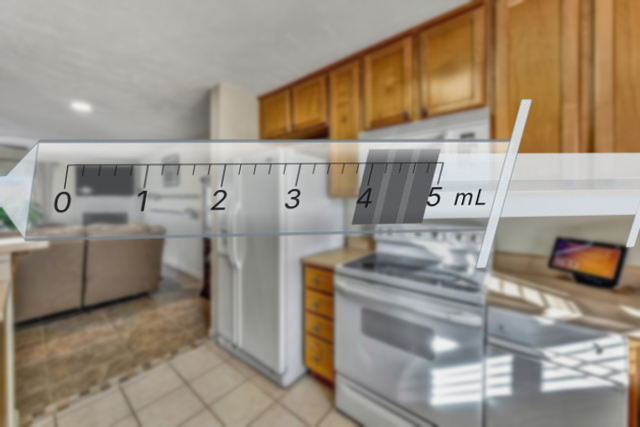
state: 3.9mL
